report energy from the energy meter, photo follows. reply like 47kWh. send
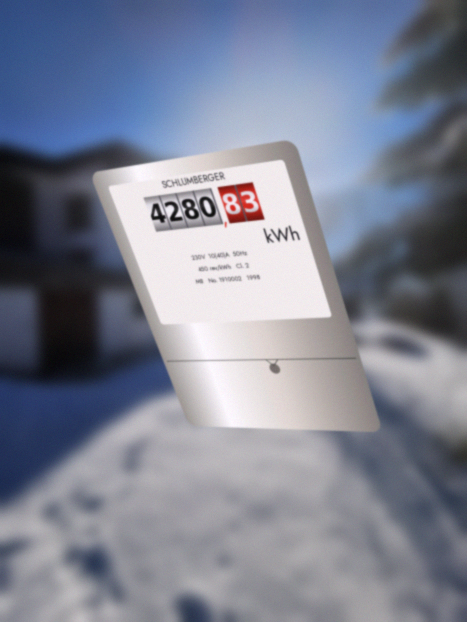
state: 4280.83kWh
